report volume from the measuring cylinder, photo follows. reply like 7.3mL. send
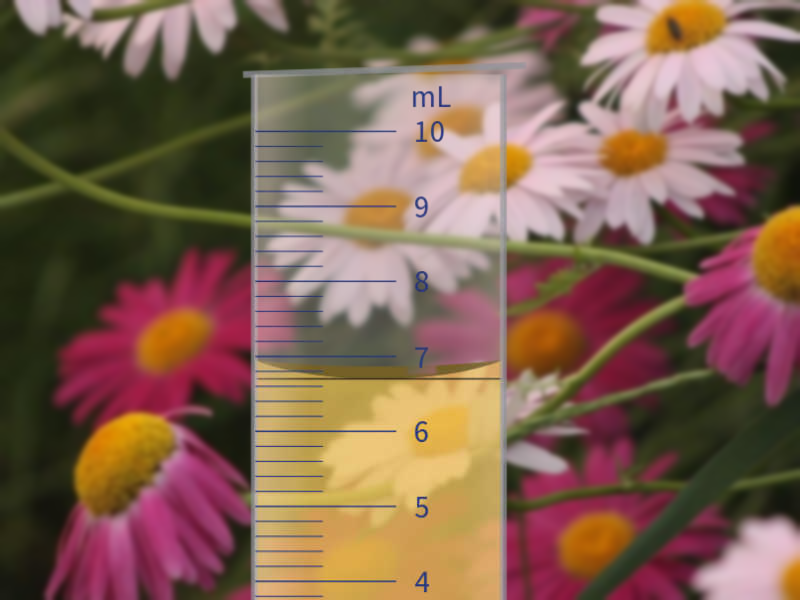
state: 6.7mL
